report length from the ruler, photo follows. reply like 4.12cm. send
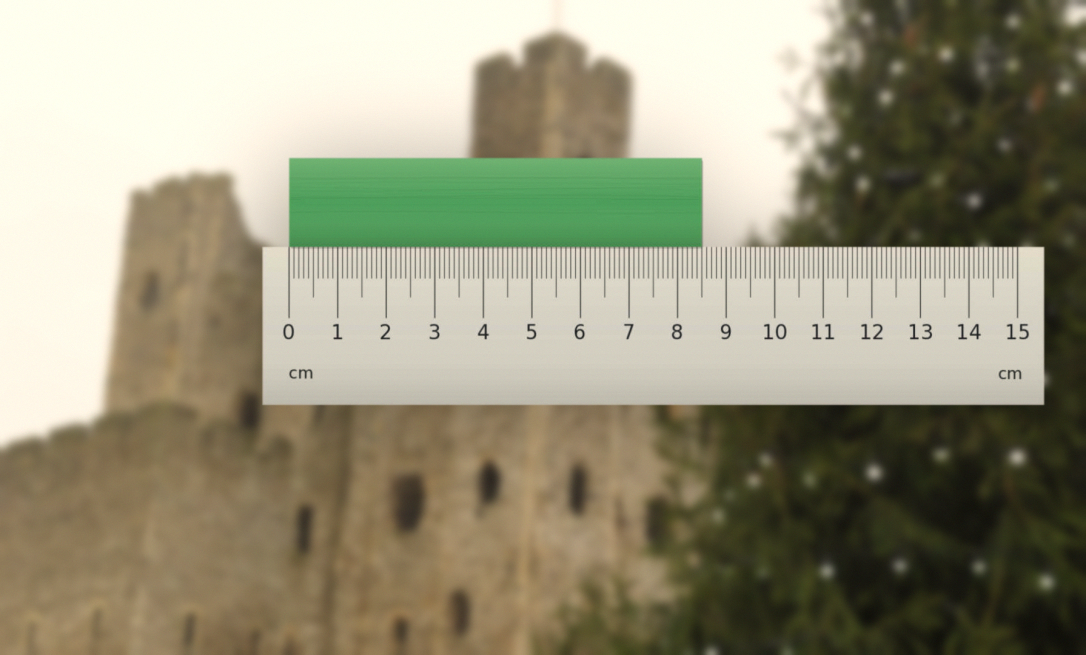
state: 8.5cm
